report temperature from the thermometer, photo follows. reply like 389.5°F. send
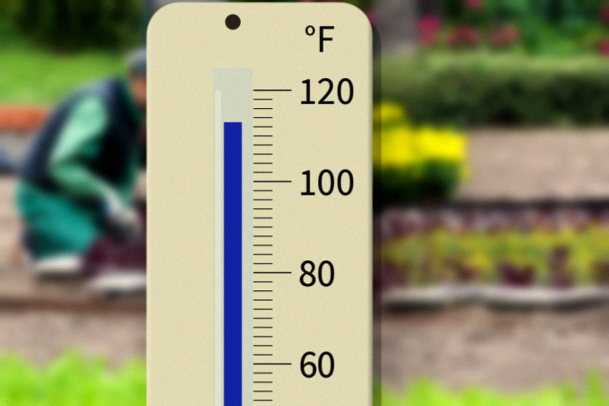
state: 113°F
